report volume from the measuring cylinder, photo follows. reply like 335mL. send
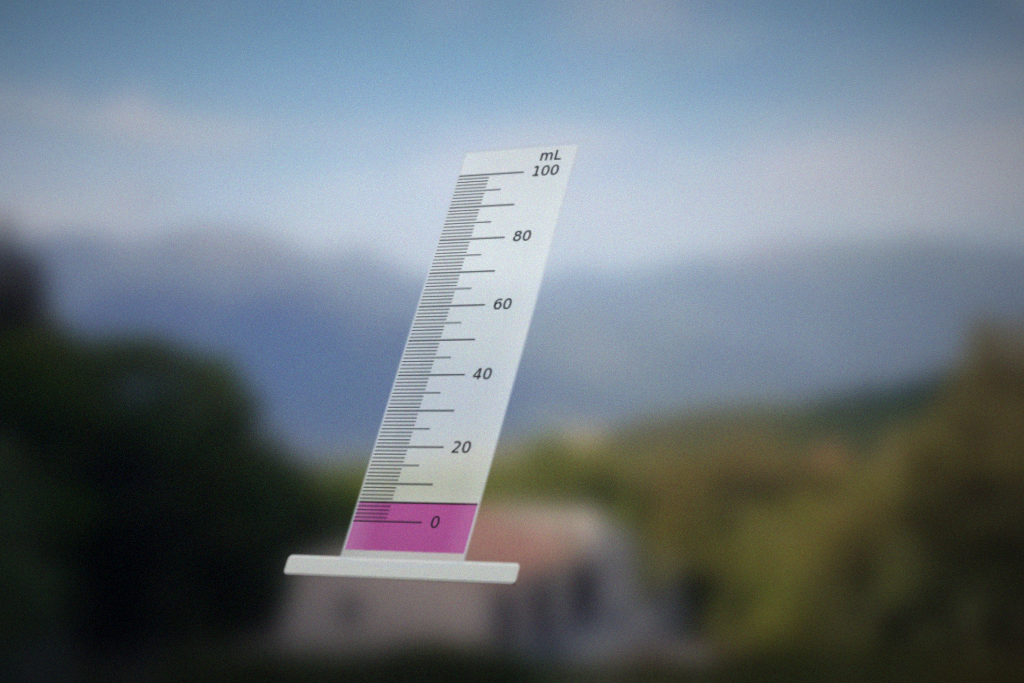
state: 5mL
